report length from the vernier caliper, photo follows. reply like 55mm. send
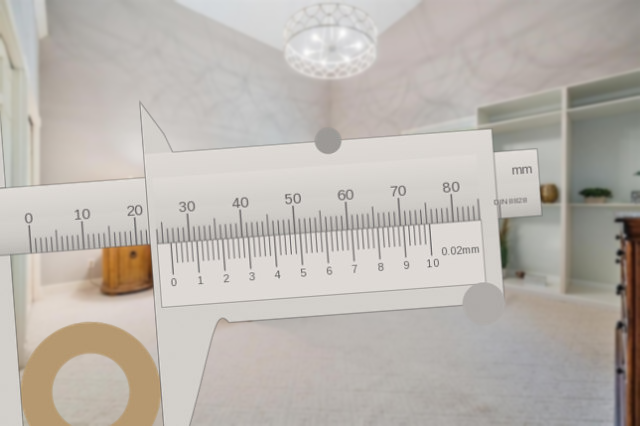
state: 26.5mm
